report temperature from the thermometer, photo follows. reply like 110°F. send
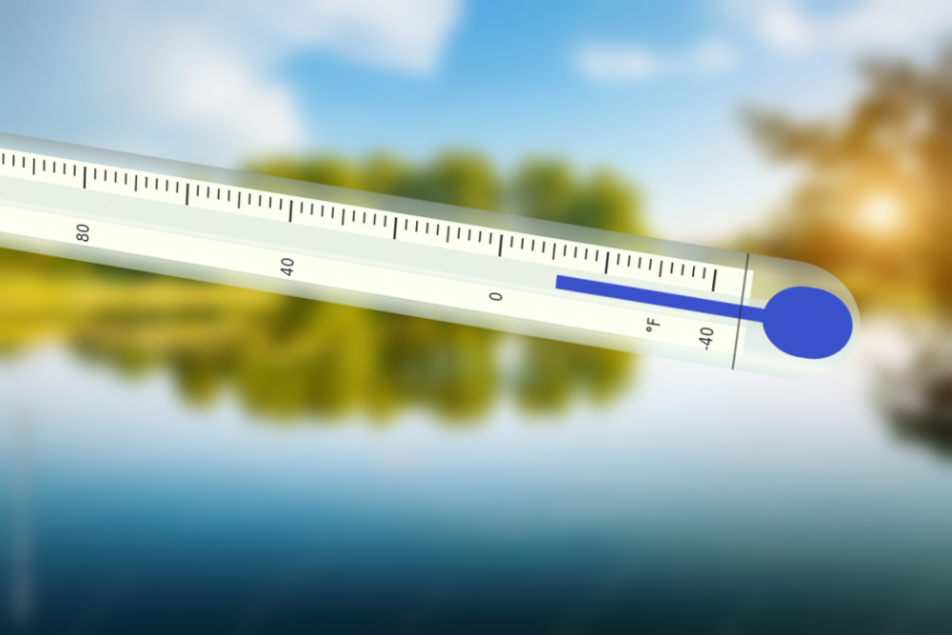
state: -11°F
